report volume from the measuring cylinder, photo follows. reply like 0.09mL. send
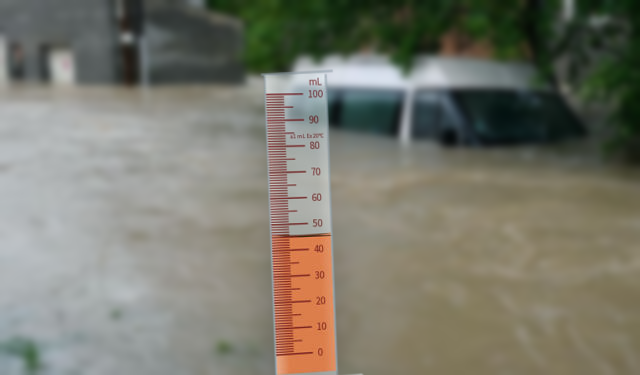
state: 45mL
